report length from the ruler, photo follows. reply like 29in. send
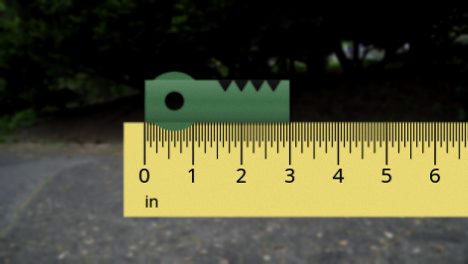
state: 3in
